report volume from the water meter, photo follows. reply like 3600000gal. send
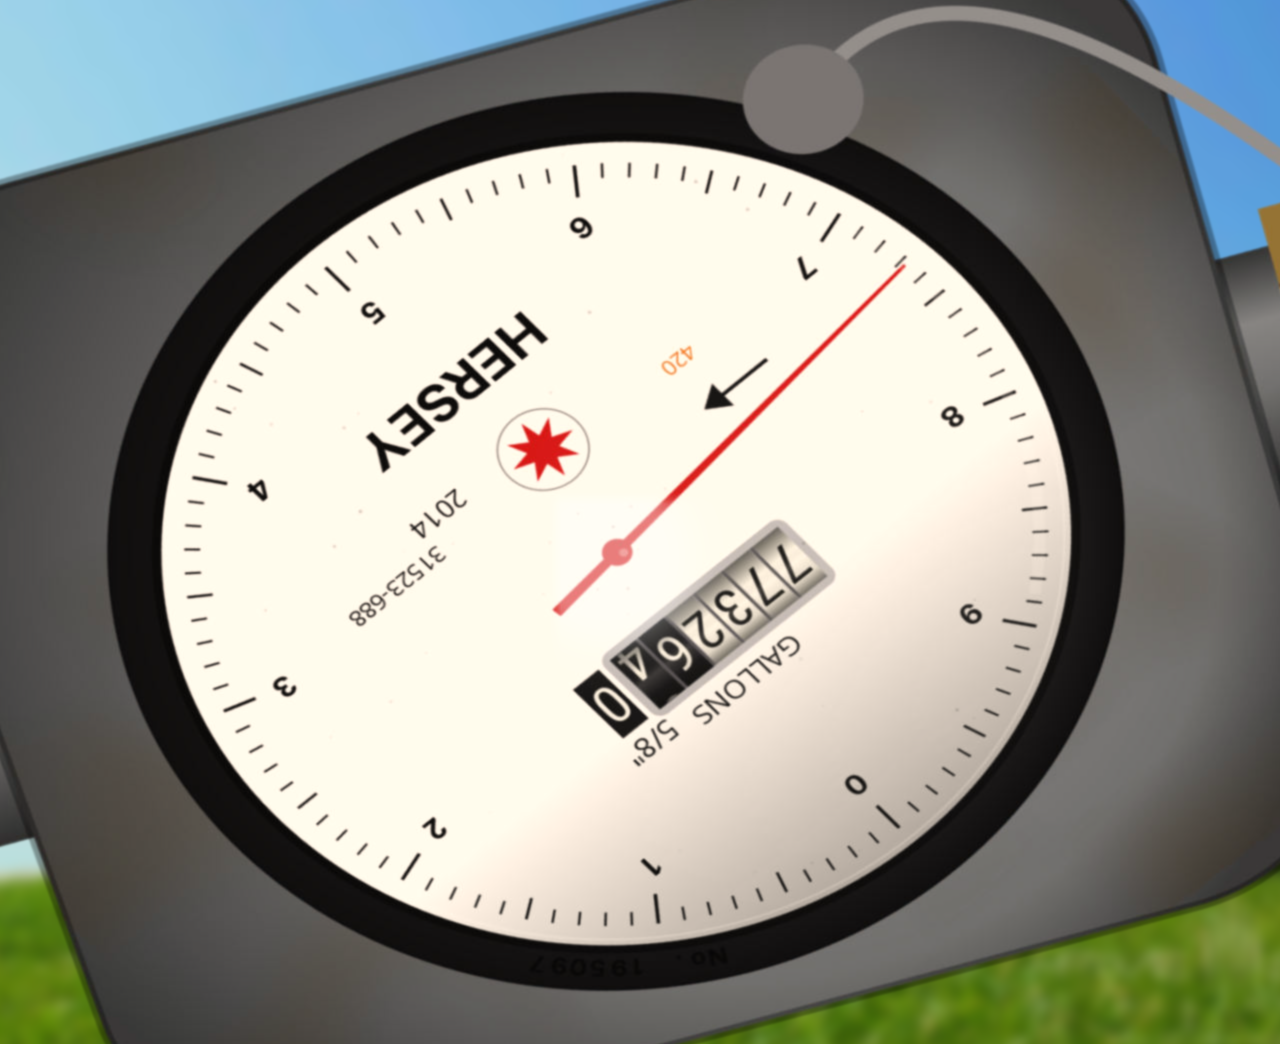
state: 7732637.3gal
